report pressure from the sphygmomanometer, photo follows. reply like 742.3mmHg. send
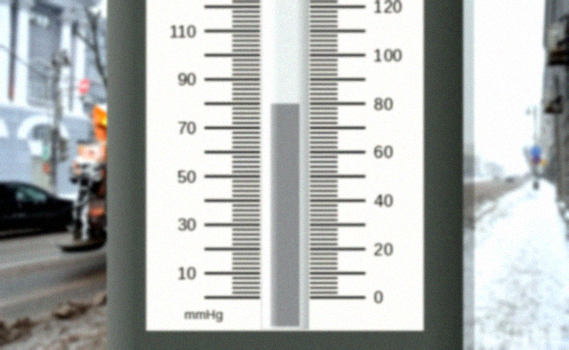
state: 80mmHg
